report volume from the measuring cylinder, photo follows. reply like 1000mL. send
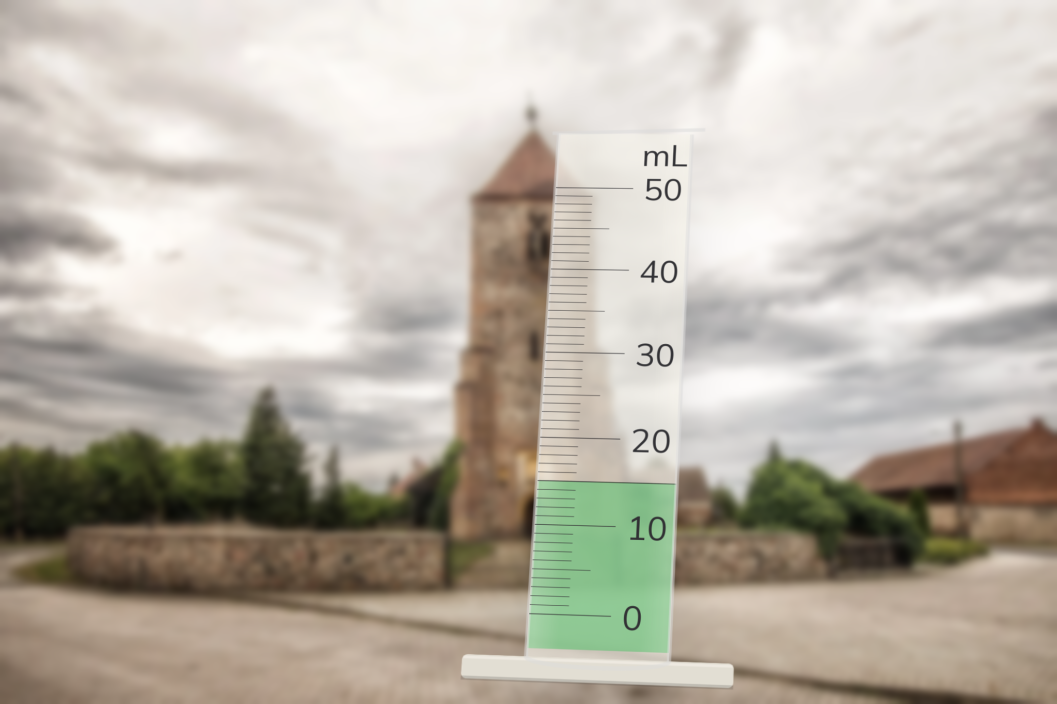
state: 15mL
